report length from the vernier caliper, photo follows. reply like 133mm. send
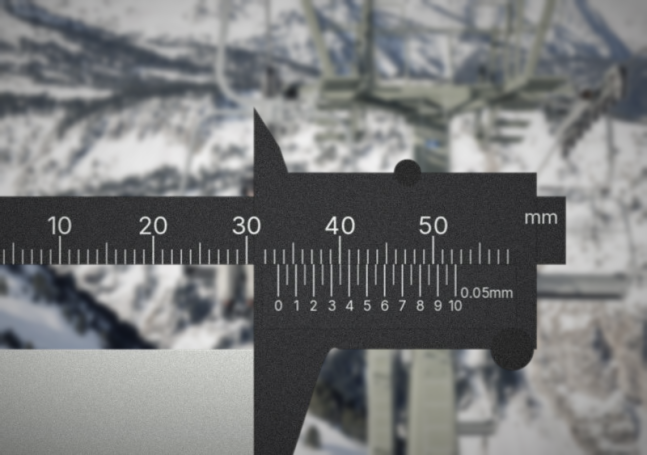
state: 33.4mm
